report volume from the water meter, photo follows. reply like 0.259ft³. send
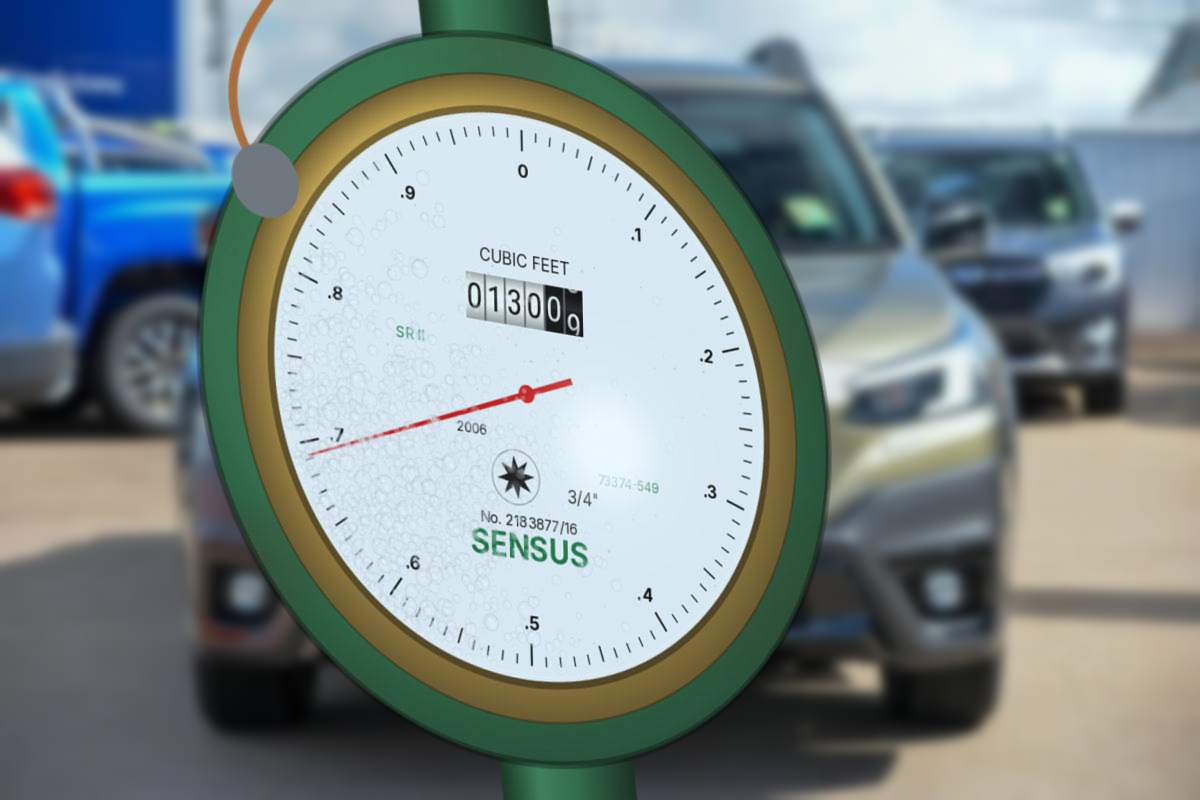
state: 13008.69ft³
